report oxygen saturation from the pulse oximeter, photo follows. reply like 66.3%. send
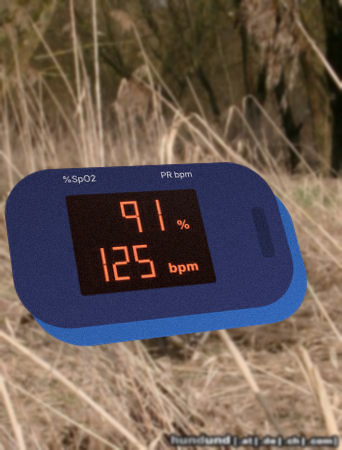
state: 91%
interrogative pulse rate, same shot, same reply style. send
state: 125bpm
